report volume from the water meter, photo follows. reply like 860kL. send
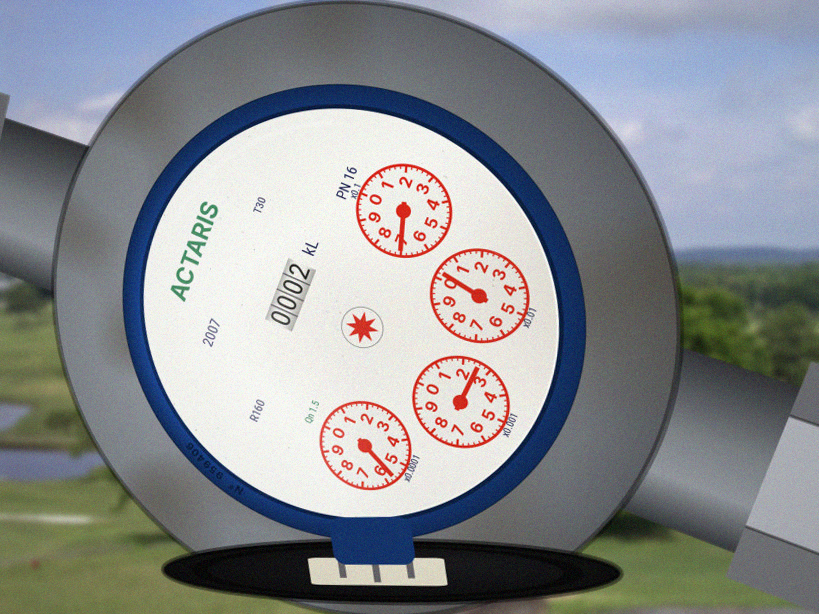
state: 2.7025kL
